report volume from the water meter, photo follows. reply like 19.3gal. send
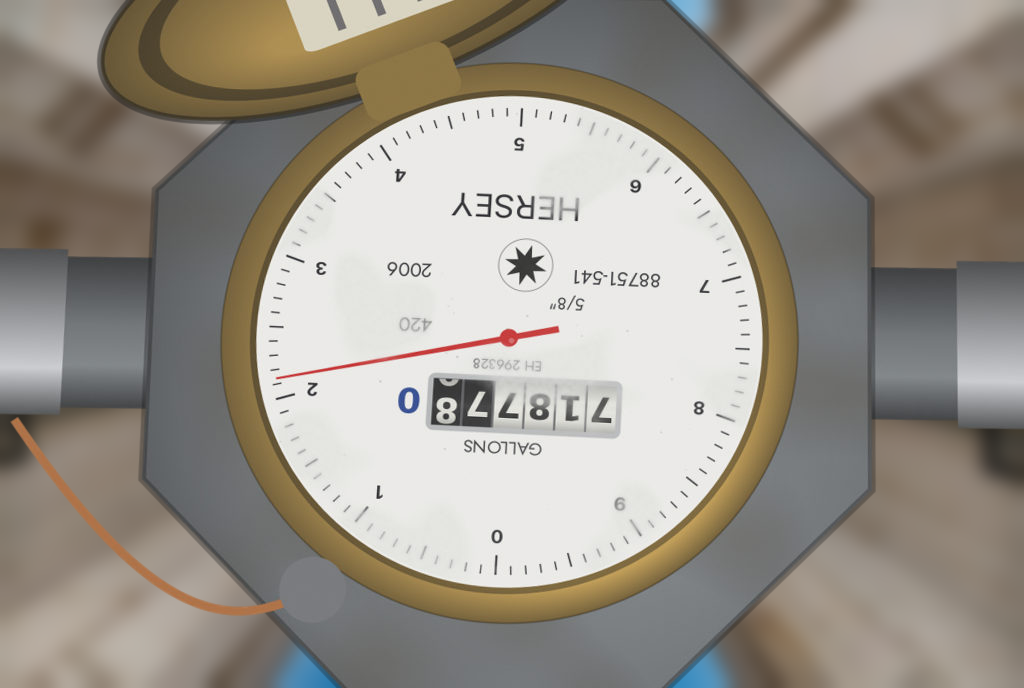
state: 7187782.1gal
